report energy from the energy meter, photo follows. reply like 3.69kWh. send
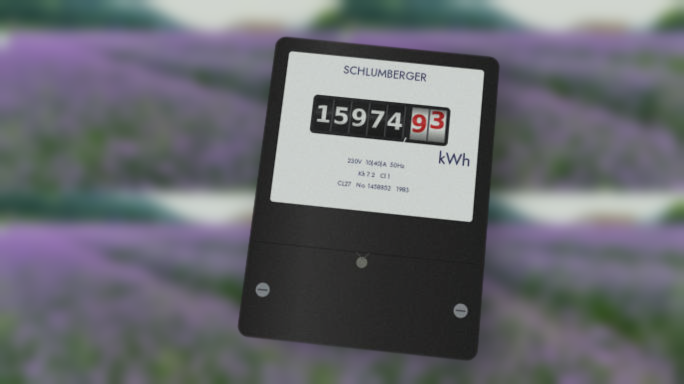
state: 15974.93kWh
